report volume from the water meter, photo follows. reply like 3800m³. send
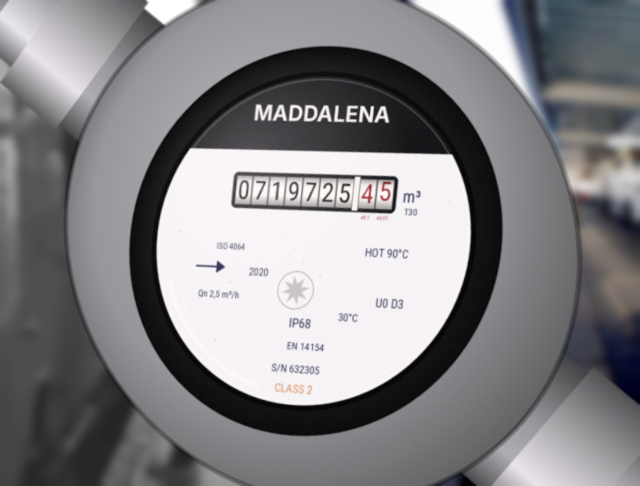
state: 719725.45m³
